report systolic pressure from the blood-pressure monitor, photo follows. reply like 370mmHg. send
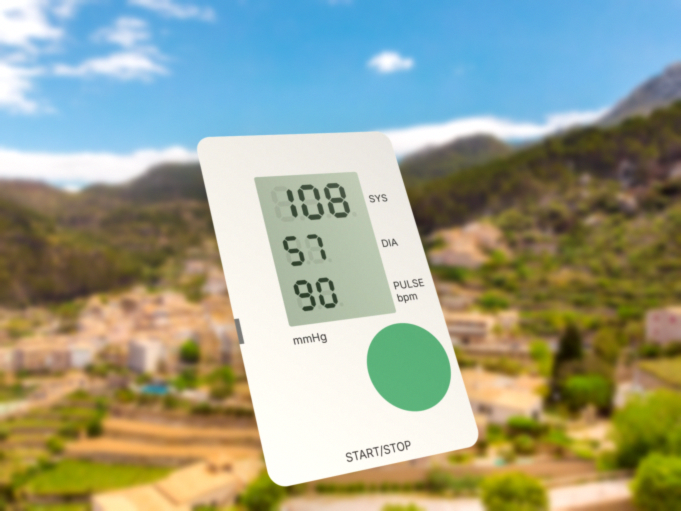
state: 108mmHg
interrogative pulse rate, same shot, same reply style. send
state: 90bpm
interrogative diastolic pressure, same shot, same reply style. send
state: 57mmHg
